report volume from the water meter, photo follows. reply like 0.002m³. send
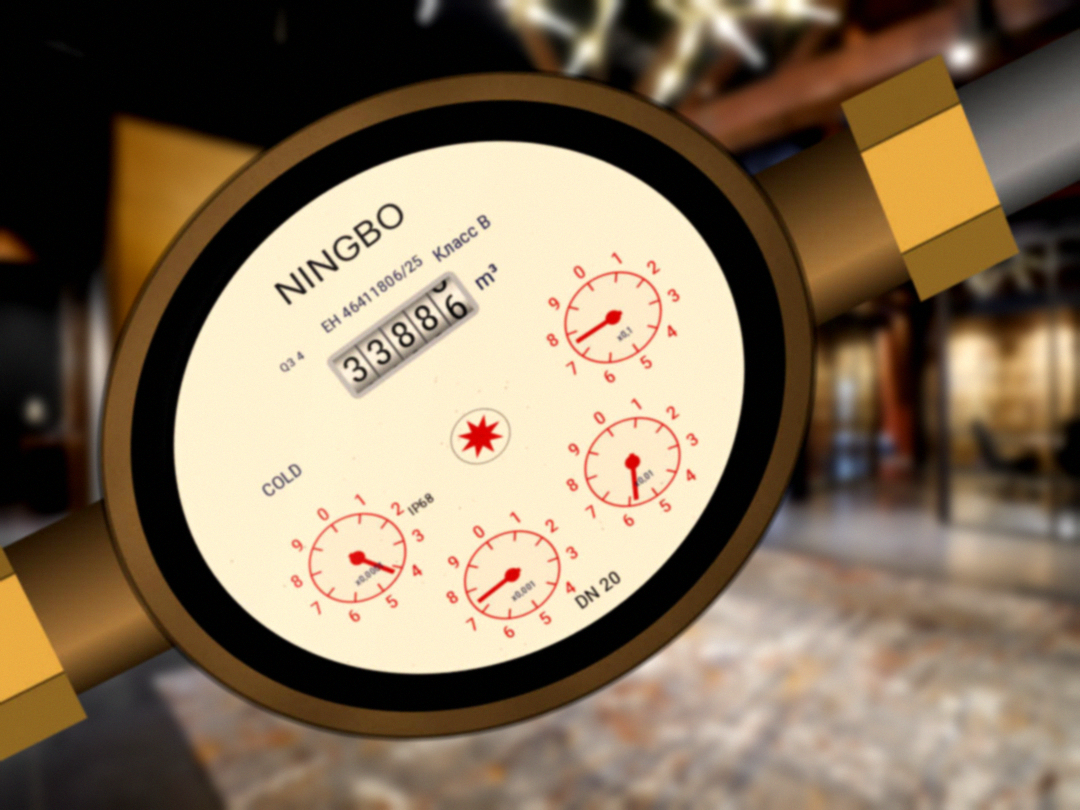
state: 33885.7574m³
